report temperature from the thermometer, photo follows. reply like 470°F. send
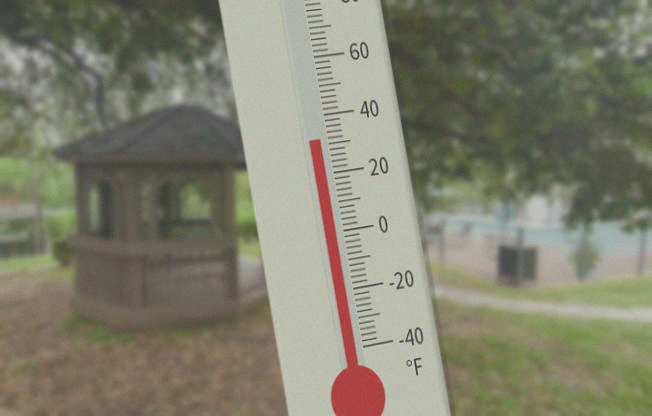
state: 32°F
